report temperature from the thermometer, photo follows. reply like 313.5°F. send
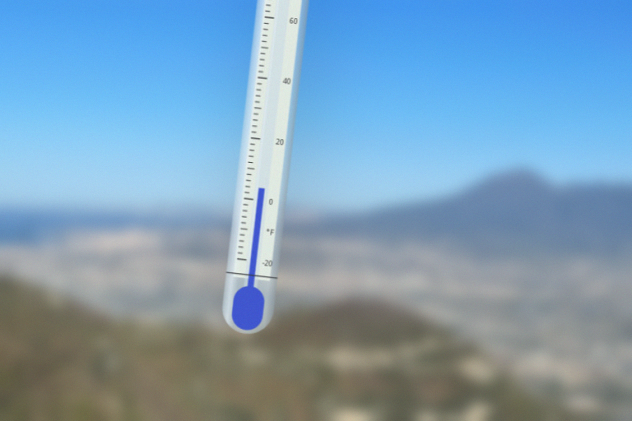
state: 4°F
